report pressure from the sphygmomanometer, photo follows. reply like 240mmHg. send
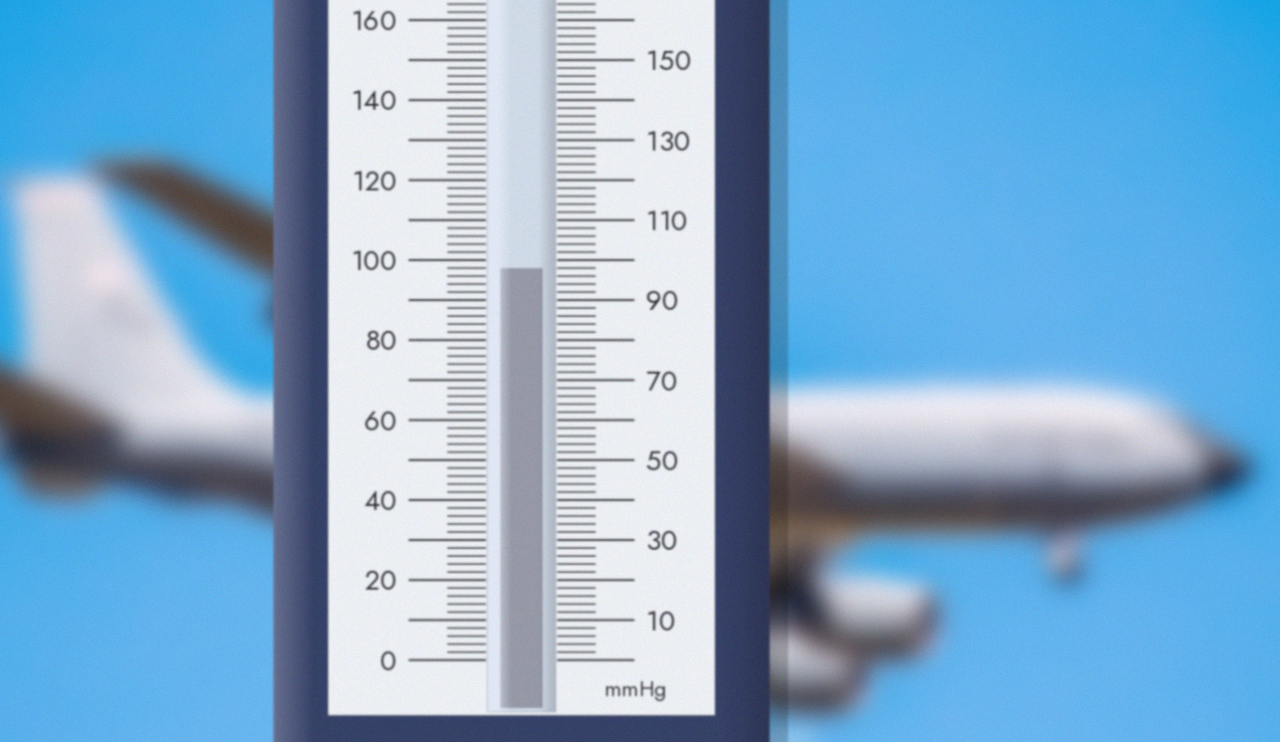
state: 98mmHg
